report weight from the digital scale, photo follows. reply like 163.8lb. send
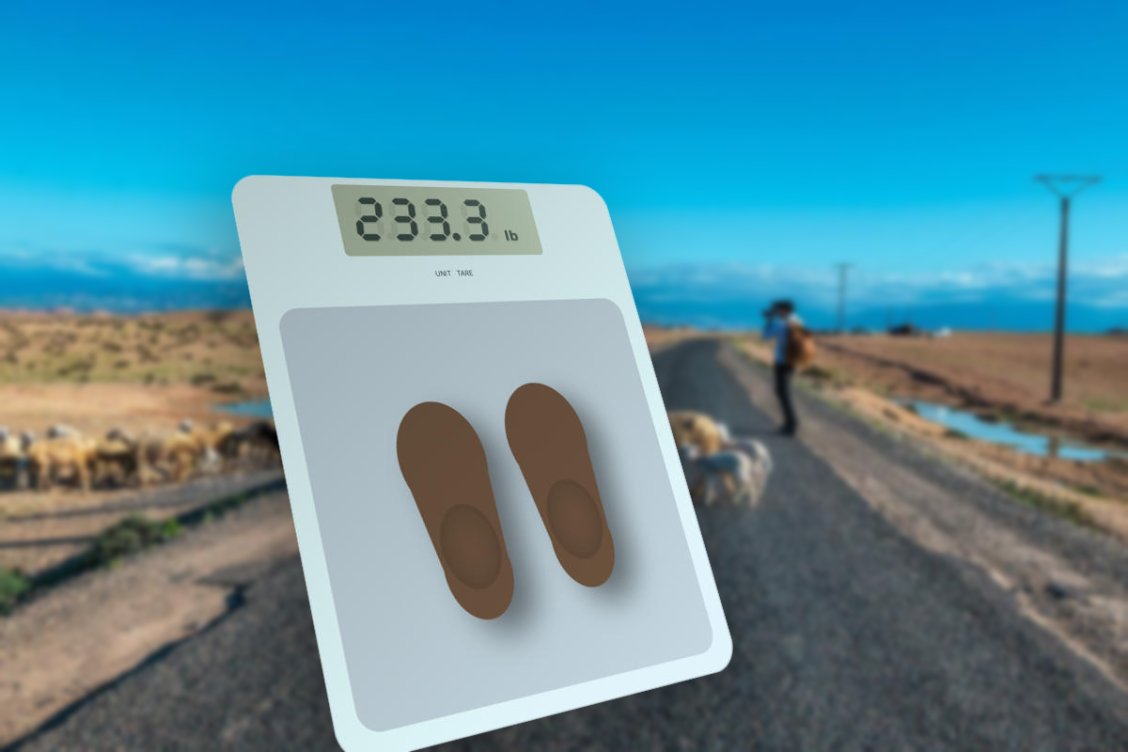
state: 233.3lb
